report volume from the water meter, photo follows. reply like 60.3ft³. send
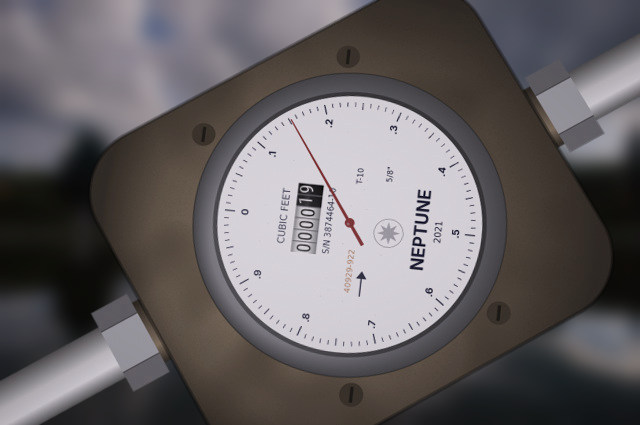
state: 19.15ft³
